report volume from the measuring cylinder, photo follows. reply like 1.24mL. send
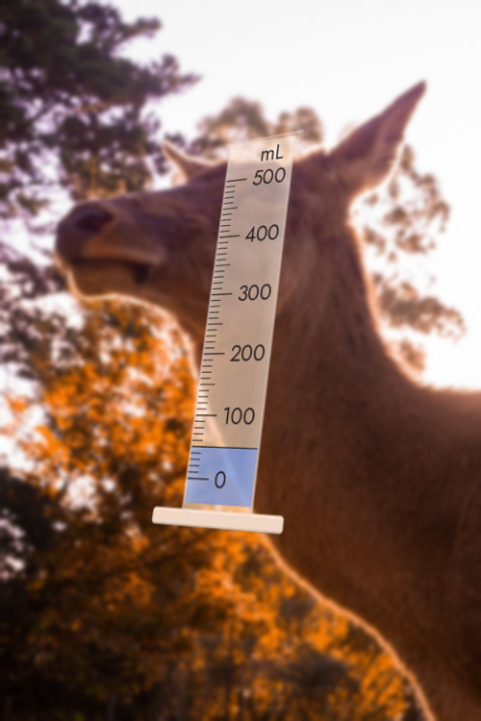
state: 50mL
